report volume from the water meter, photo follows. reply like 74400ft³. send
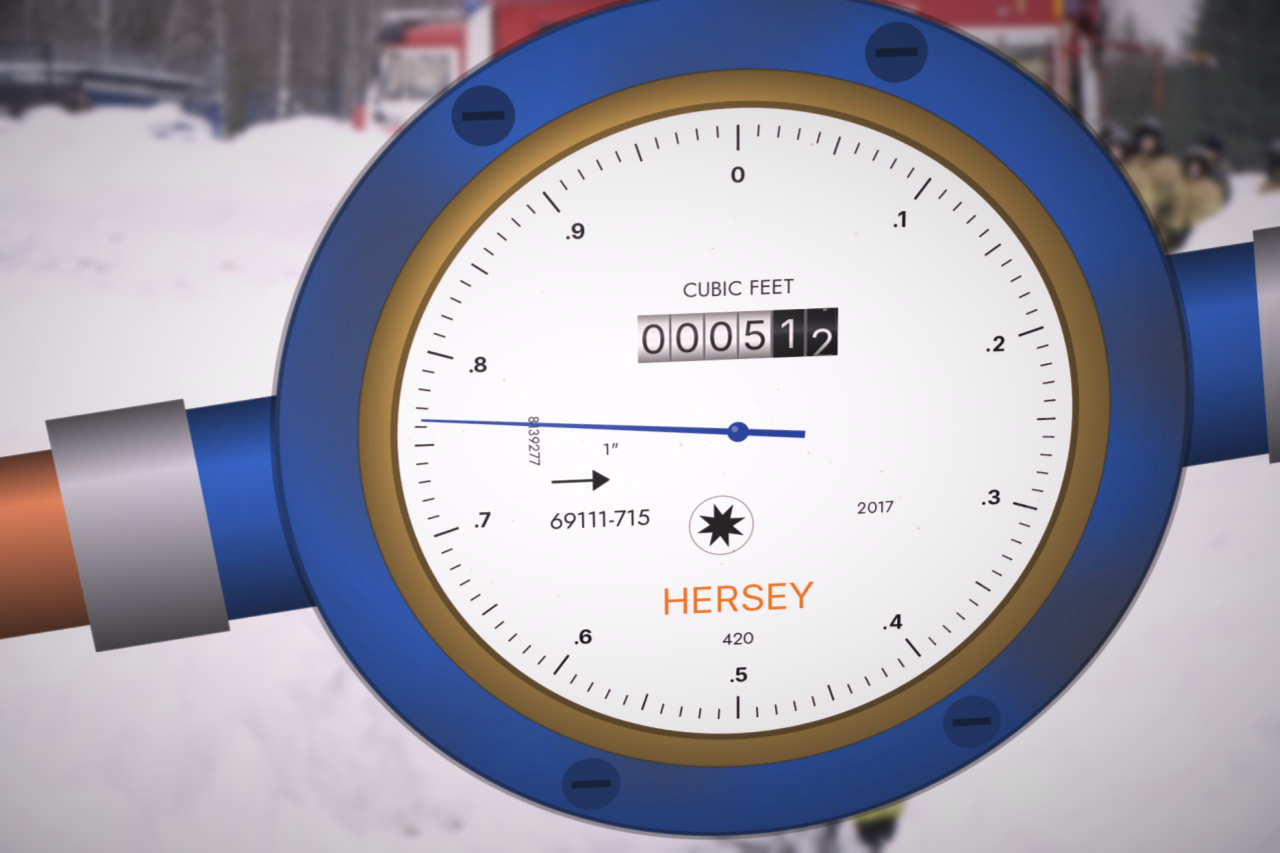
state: 511.76ft³
